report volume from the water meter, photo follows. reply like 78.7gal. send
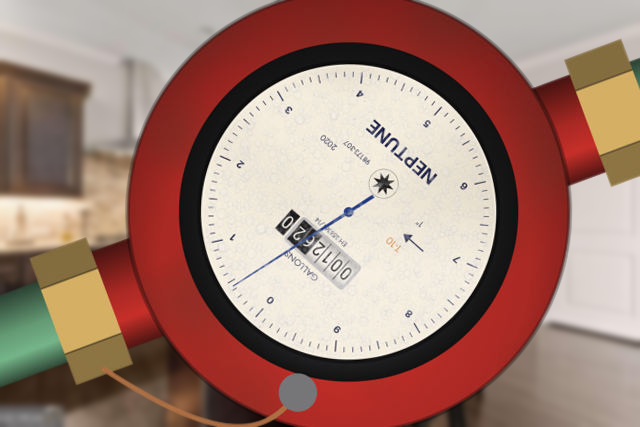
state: 12620.4gal
